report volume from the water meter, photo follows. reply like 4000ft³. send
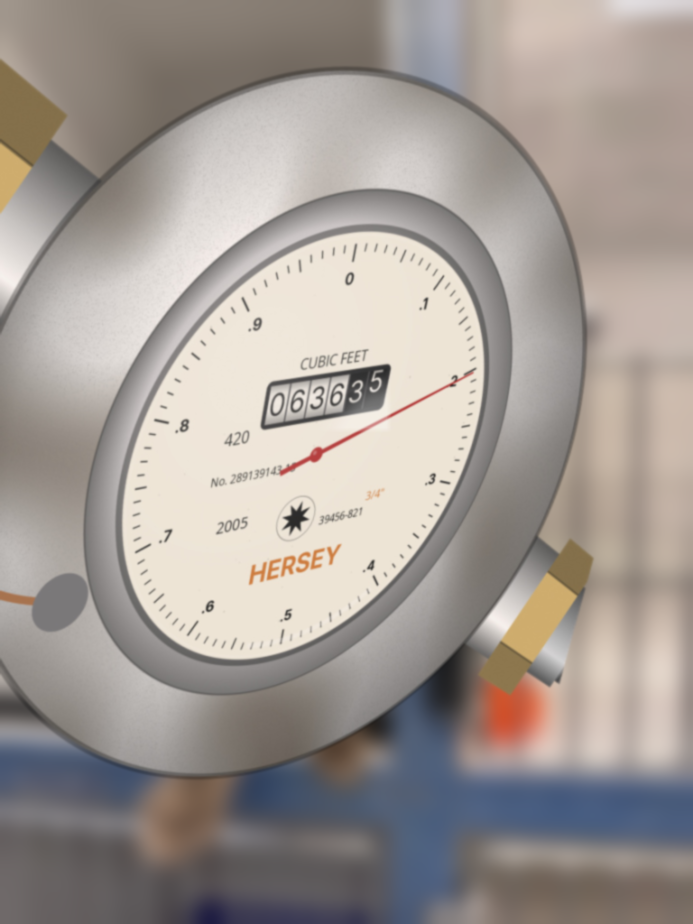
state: 63635.20ft³
